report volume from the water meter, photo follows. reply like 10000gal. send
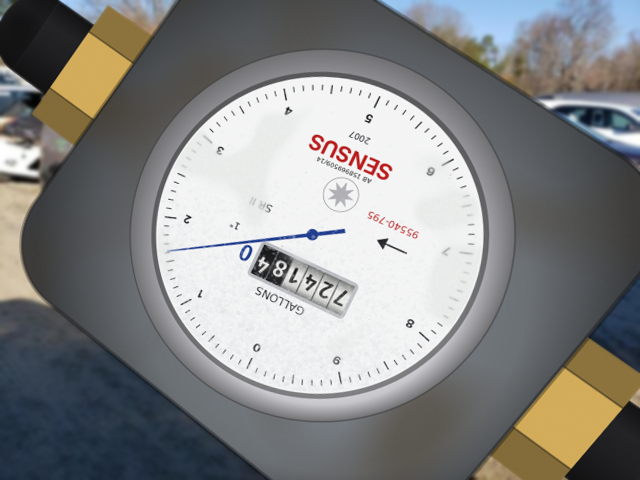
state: 7241841.6gal
